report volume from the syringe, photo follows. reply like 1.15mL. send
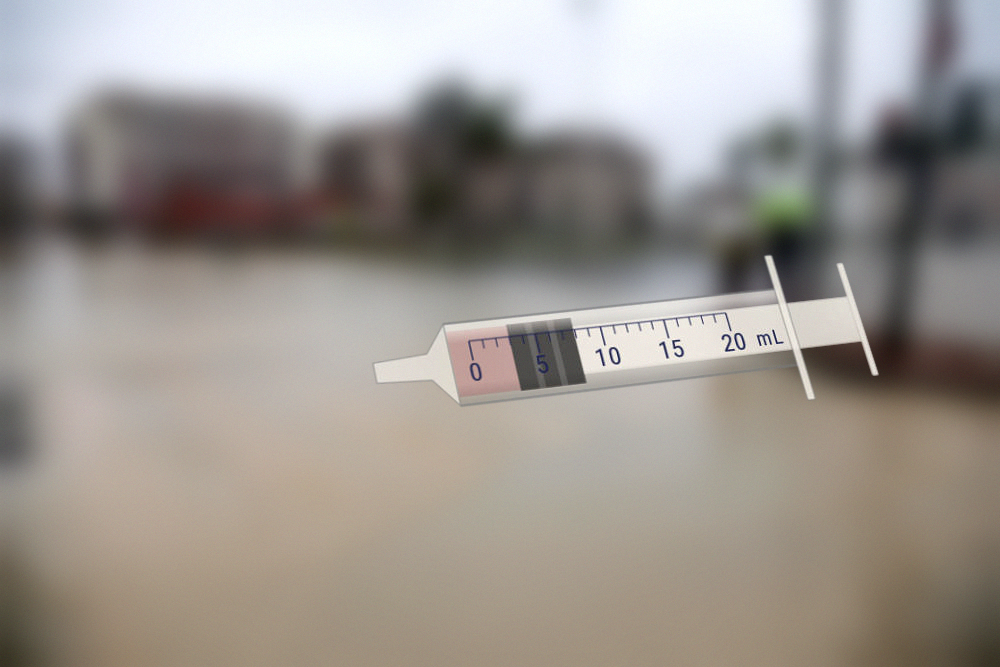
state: 3mL
